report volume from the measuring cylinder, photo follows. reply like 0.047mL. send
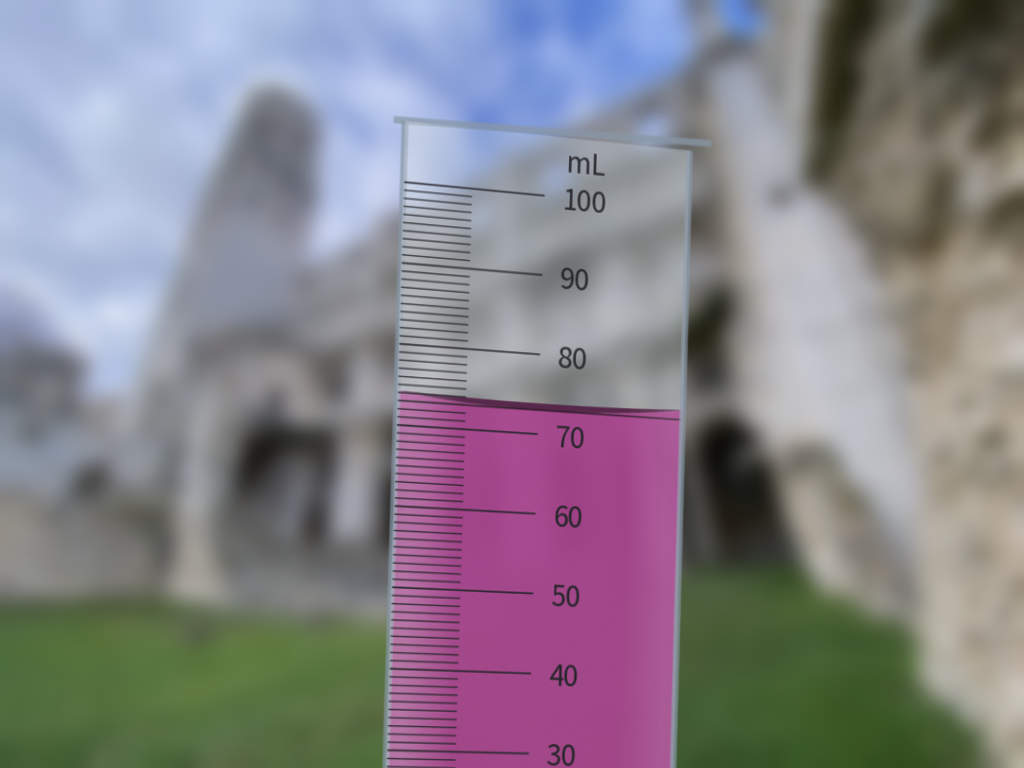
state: 73mL
